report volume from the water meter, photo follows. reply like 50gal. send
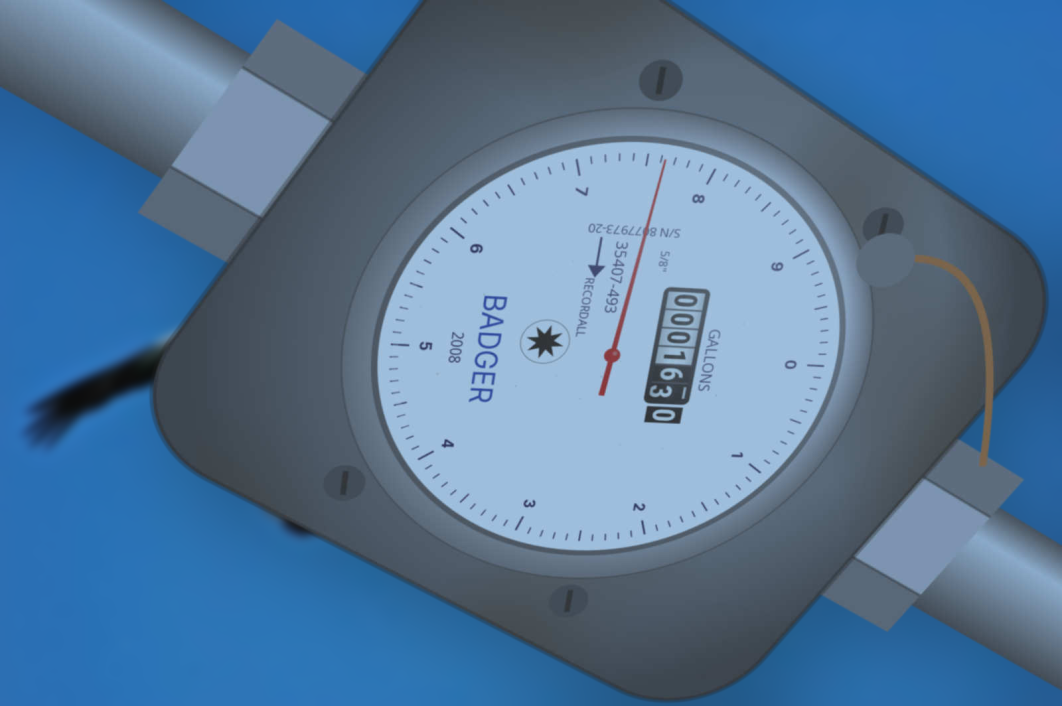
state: 1627.6gal
